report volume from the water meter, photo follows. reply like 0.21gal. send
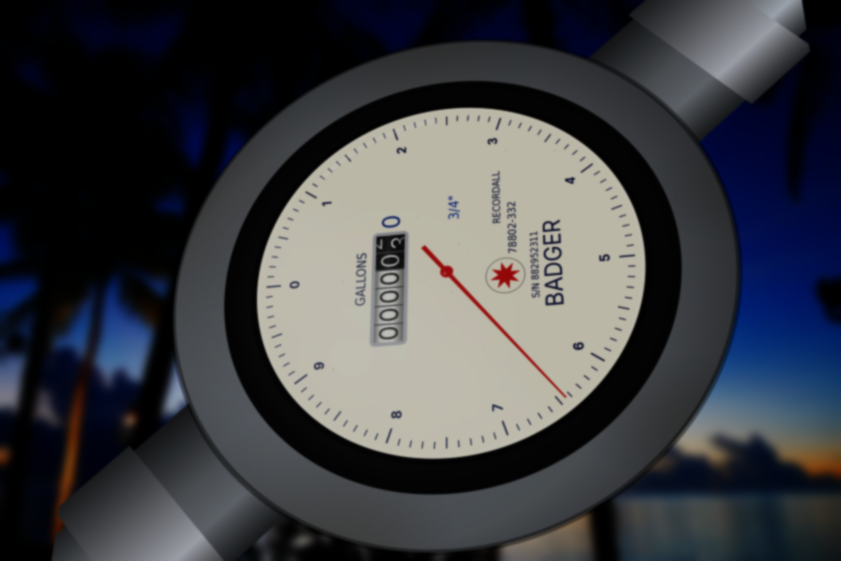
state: 26.4gal
